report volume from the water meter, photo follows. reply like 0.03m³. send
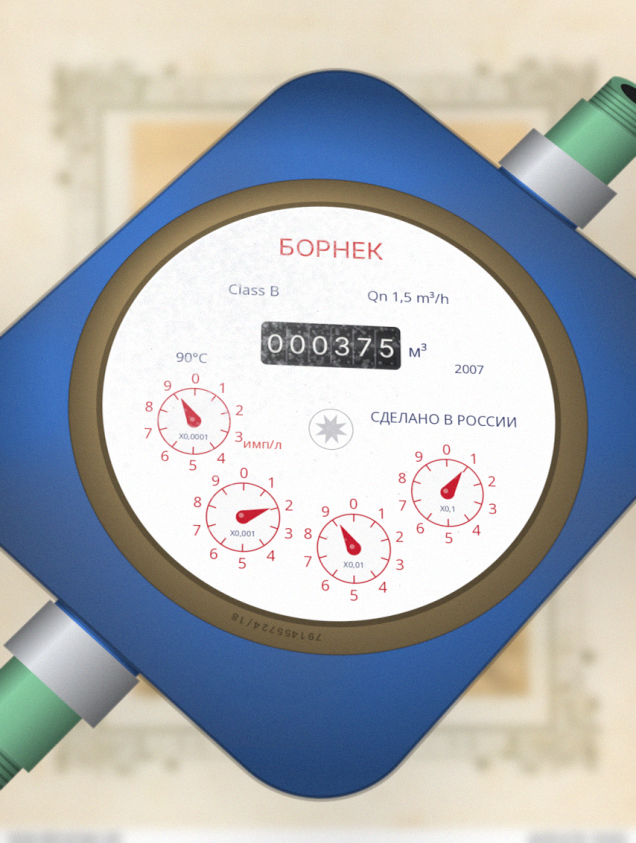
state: 375.0919m³
